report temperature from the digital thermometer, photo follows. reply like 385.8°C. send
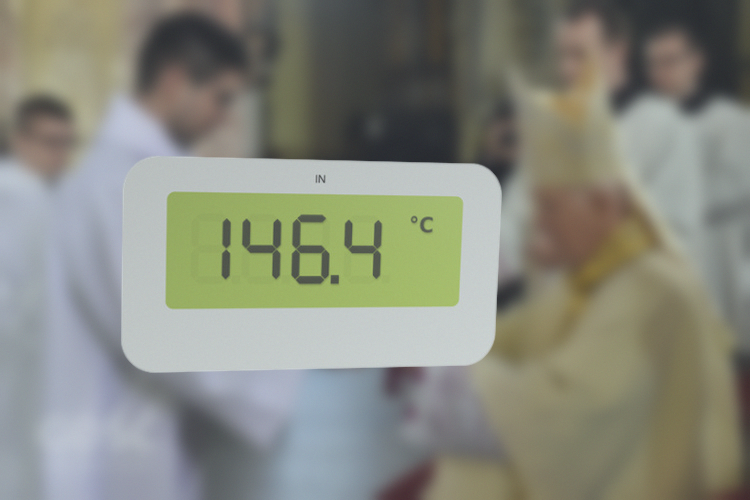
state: 146.4°C
